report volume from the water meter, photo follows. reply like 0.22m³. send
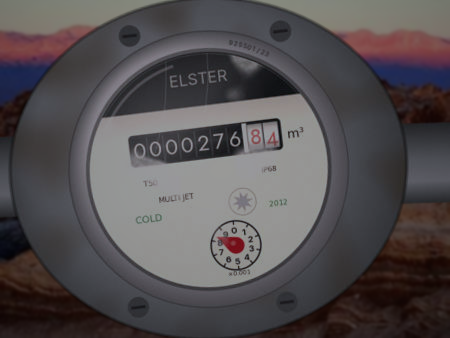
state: 276.838m³
